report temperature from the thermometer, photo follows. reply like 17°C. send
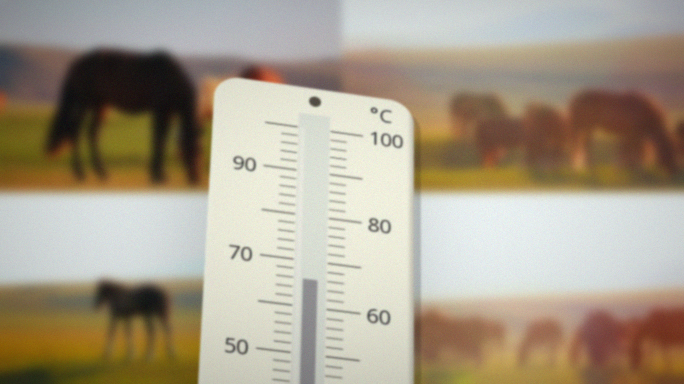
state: 66°C
